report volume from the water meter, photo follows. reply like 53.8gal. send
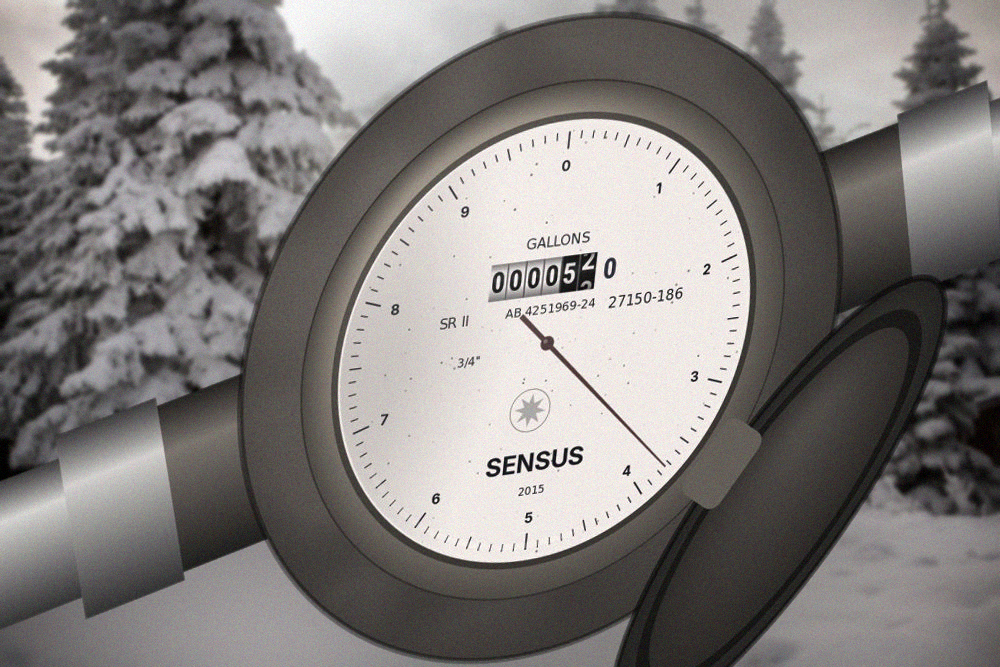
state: 523.7gal
